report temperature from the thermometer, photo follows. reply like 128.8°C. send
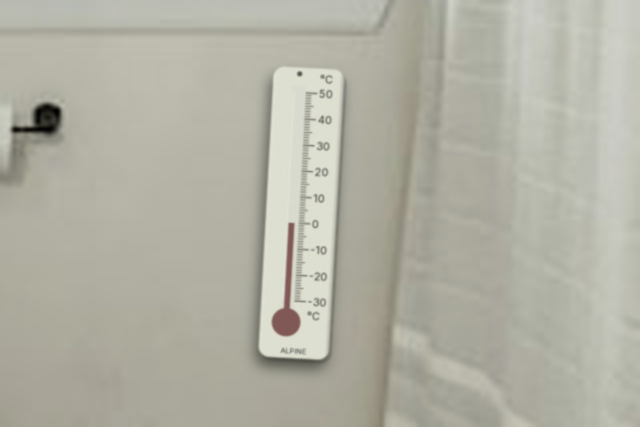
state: 0°C
